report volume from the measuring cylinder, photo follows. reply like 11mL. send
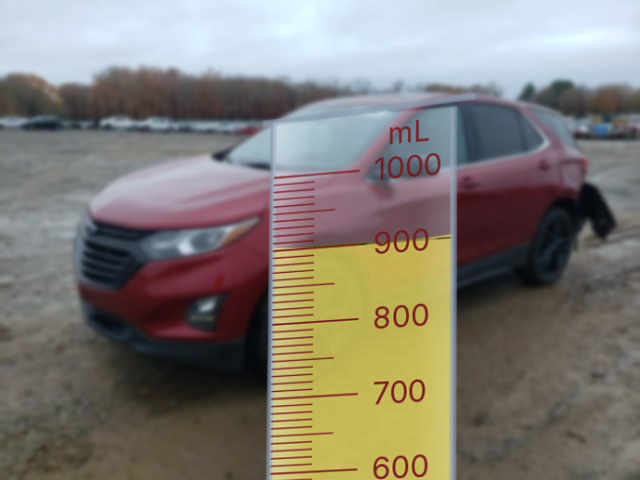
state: 900mL
